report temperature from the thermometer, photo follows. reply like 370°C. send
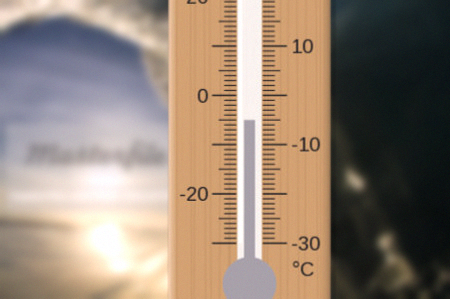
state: -5°C
